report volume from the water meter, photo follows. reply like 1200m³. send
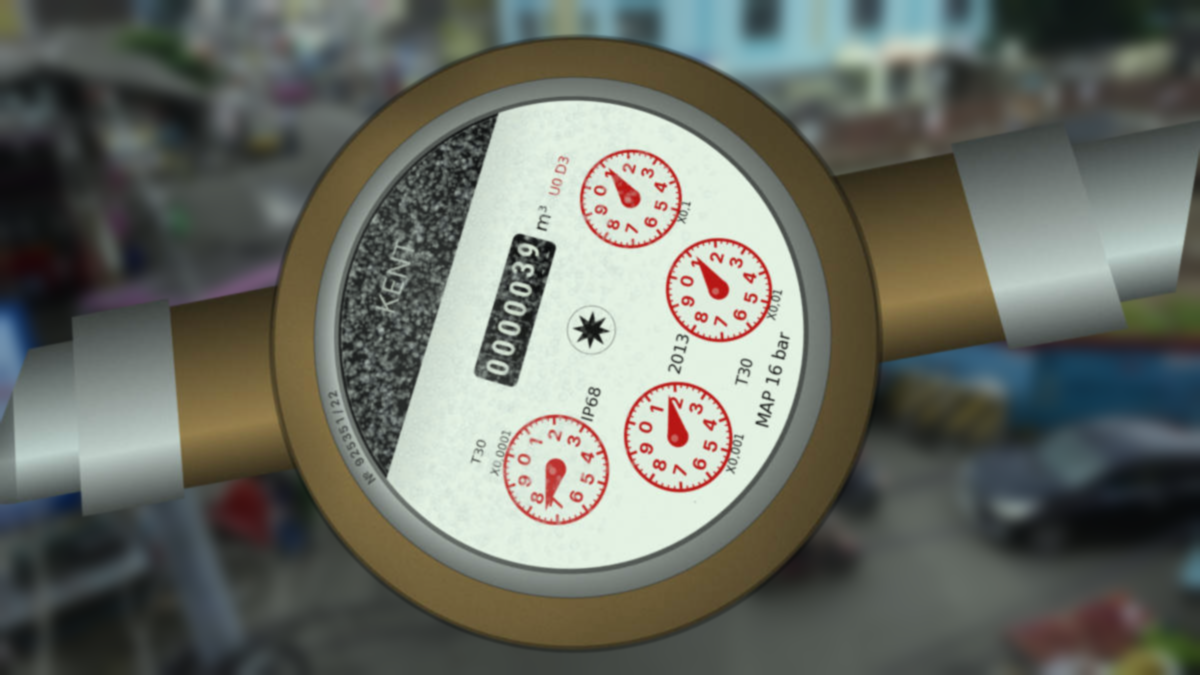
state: 39.1117m³
